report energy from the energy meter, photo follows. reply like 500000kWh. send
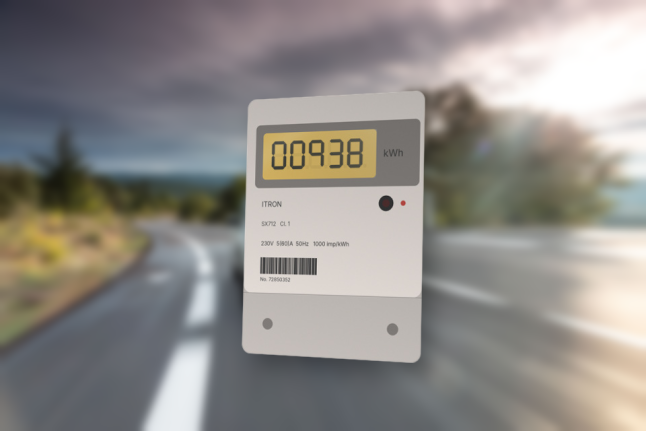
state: 938kWh
